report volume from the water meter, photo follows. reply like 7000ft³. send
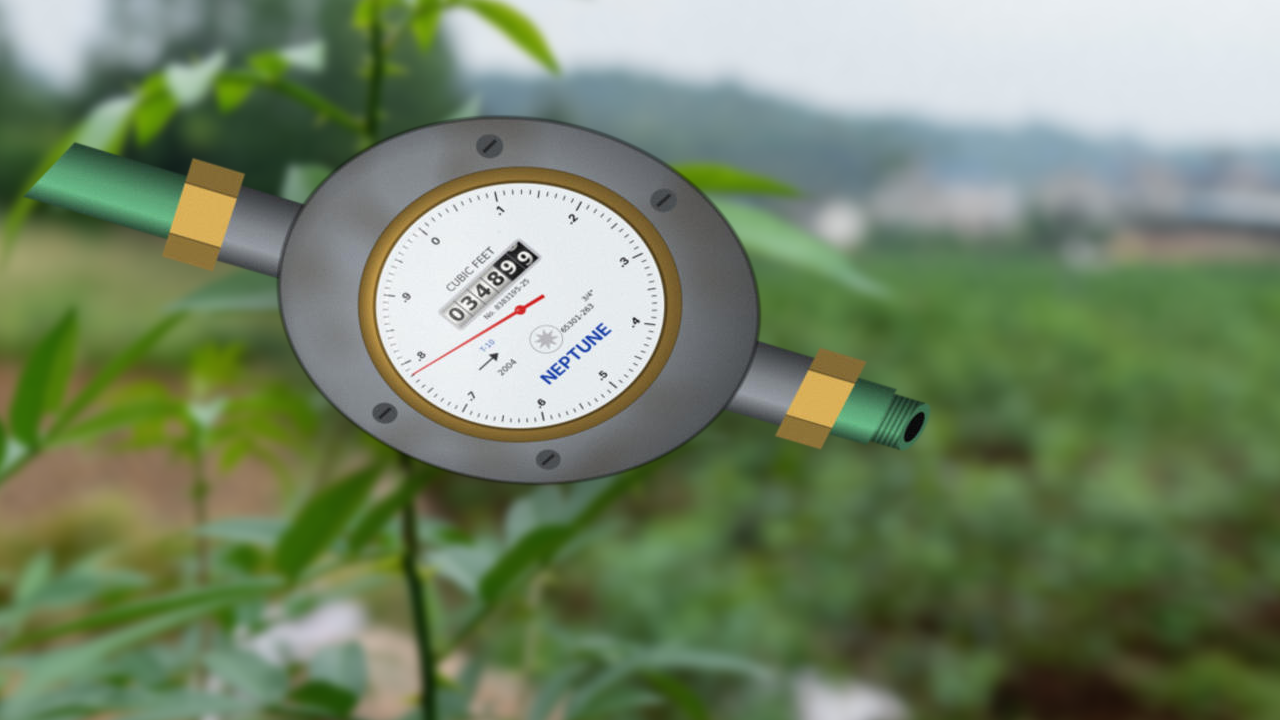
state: 34898.78ft³
